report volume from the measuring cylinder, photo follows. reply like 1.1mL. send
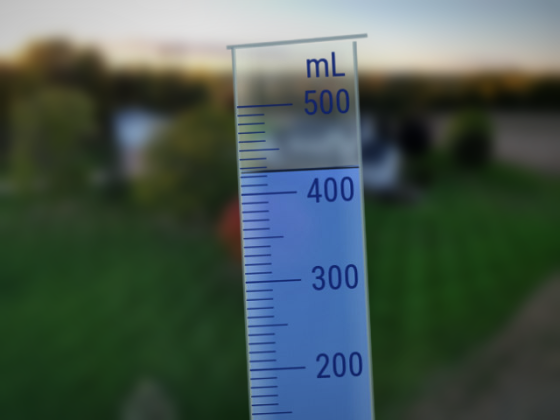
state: 425mL
